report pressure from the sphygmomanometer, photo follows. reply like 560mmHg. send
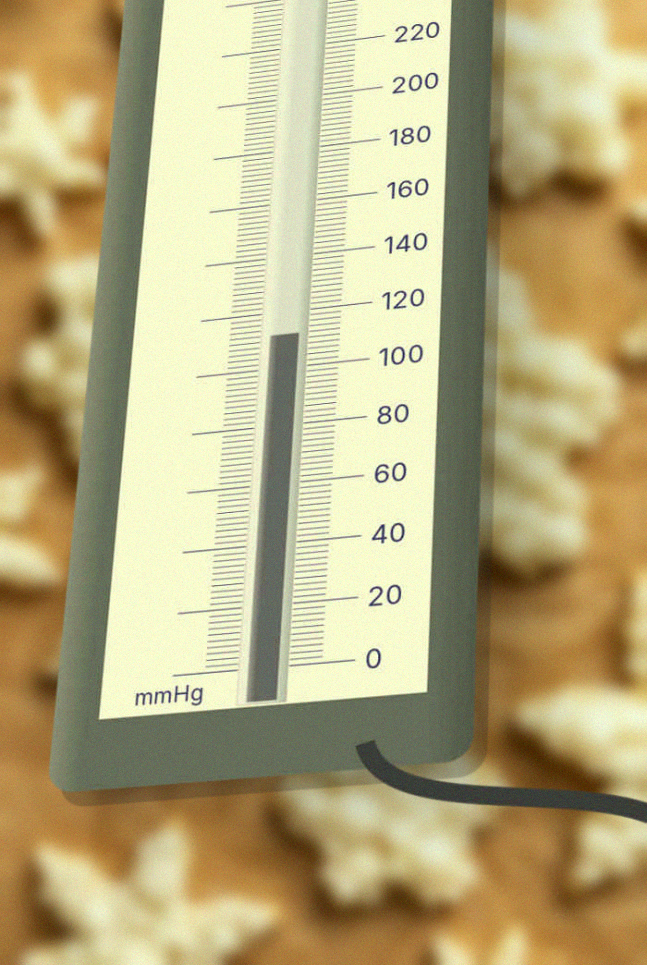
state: 112mmHg
